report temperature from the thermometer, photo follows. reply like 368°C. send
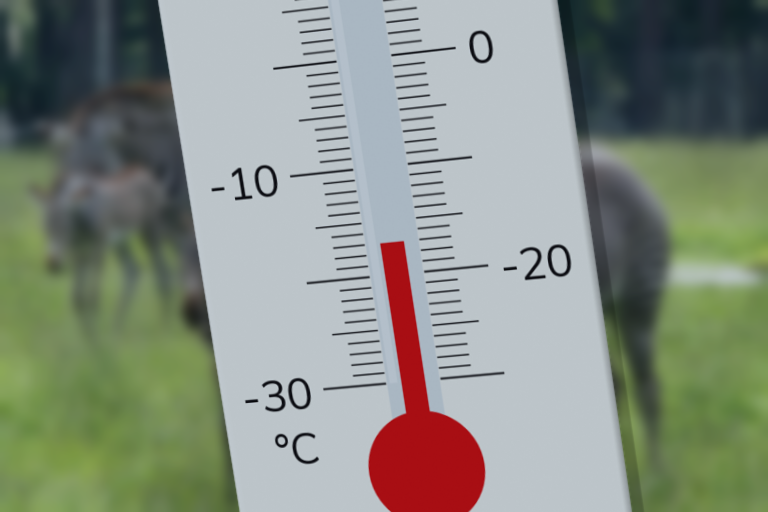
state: -17°C
